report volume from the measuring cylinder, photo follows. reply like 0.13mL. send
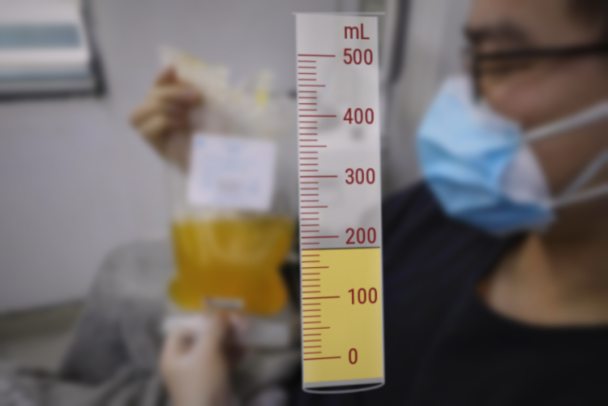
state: 180mL
